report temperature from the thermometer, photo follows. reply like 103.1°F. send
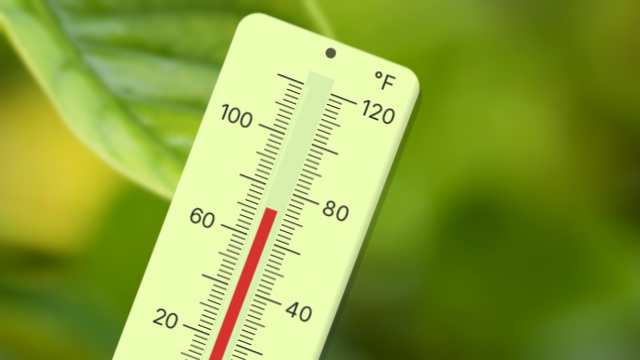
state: 72°F
